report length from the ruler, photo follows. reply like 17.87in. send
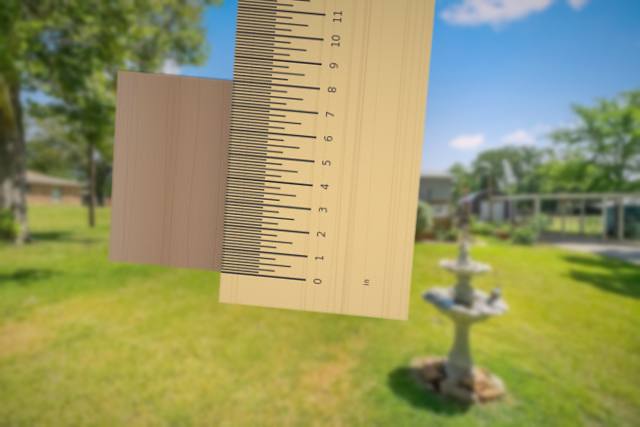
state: 8in
